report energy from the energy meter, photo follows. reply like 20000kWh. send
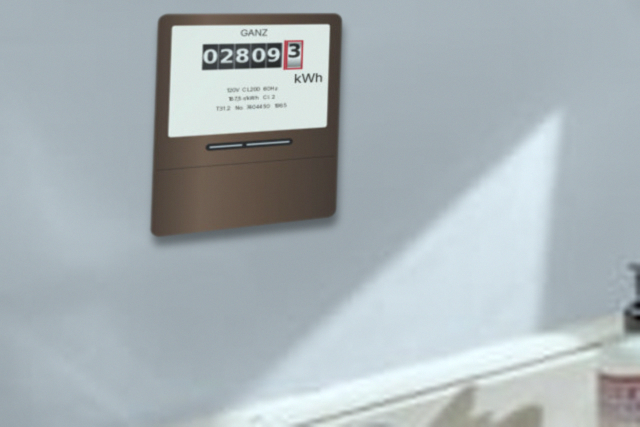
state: 2809.3kWh
